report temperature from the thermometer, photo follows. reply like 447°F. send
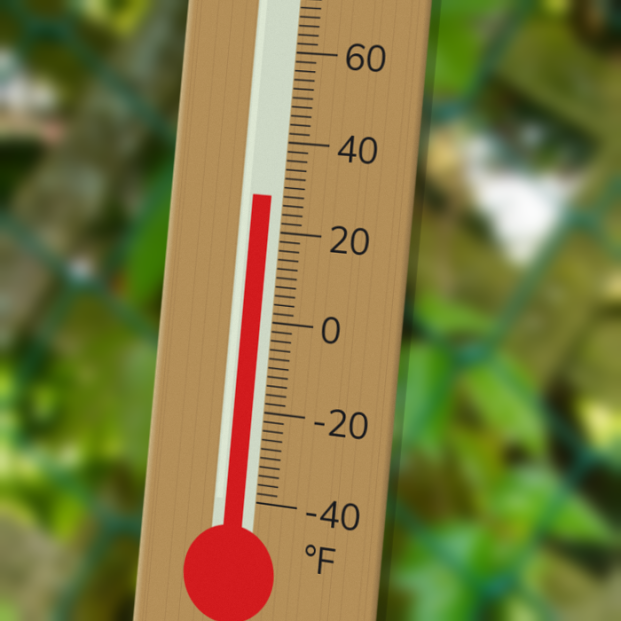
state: 28°F
